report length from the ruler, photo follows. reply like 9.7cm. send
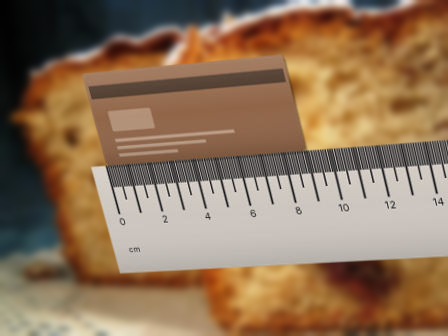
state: 9cm
